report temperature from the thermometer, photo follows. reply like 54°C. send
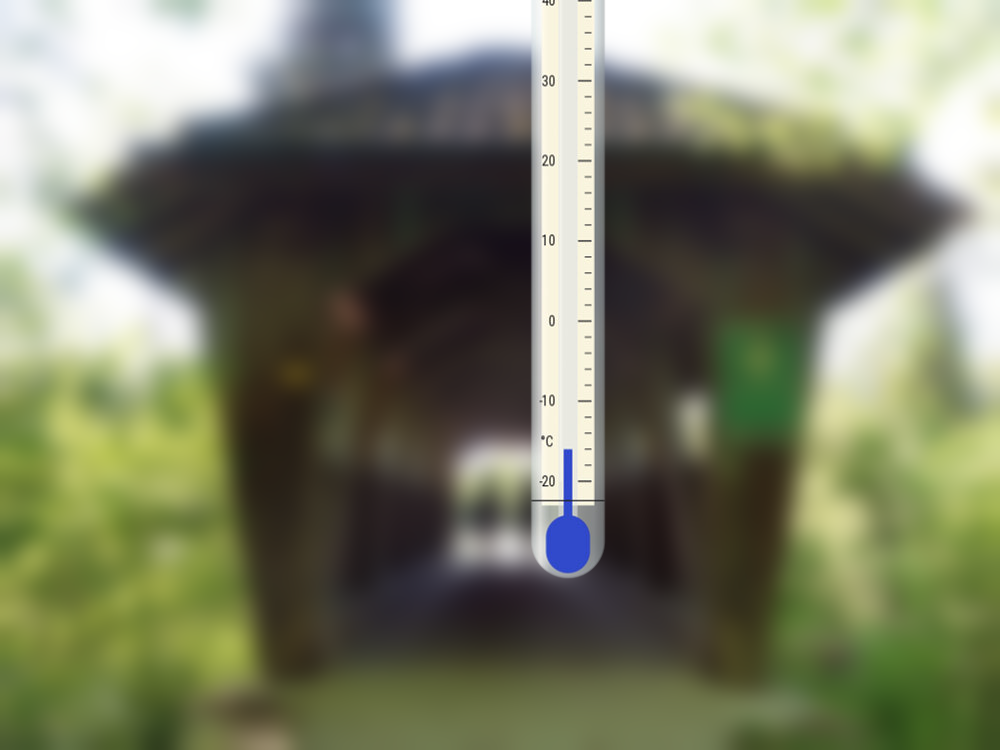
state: -16°C
